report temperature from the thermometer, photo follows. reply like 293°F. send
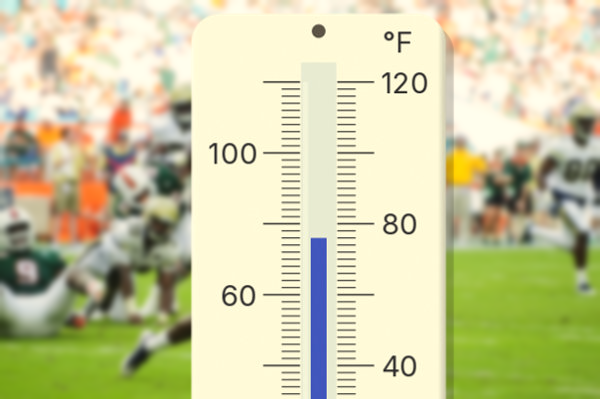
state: 76°F
